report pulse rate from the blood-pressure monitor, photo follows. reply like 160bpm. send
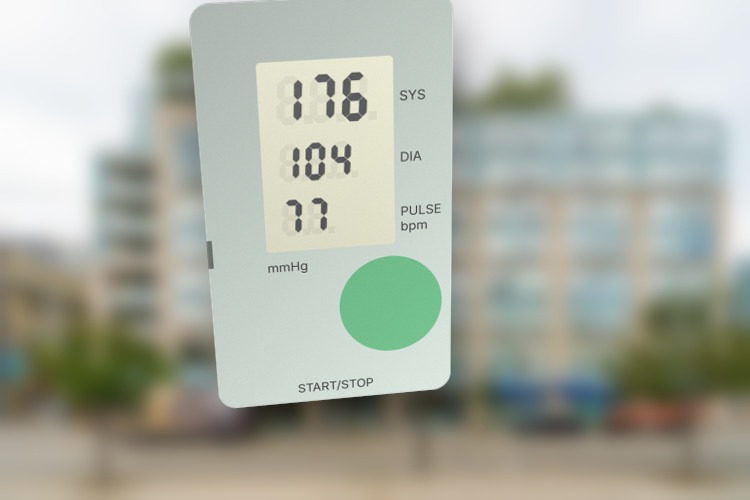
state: 77bpm
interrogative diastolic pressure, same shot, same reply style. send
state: 104mmHg
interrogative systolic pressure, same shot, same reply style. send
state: 176mmHg
